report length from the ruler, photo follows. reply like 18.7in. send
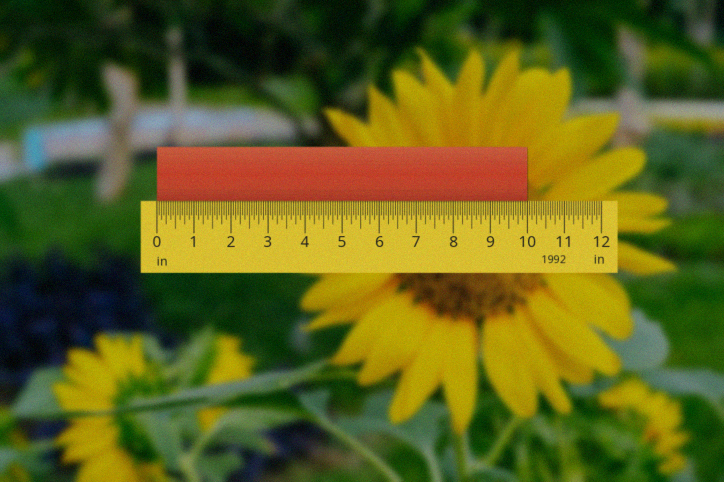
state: 10in
